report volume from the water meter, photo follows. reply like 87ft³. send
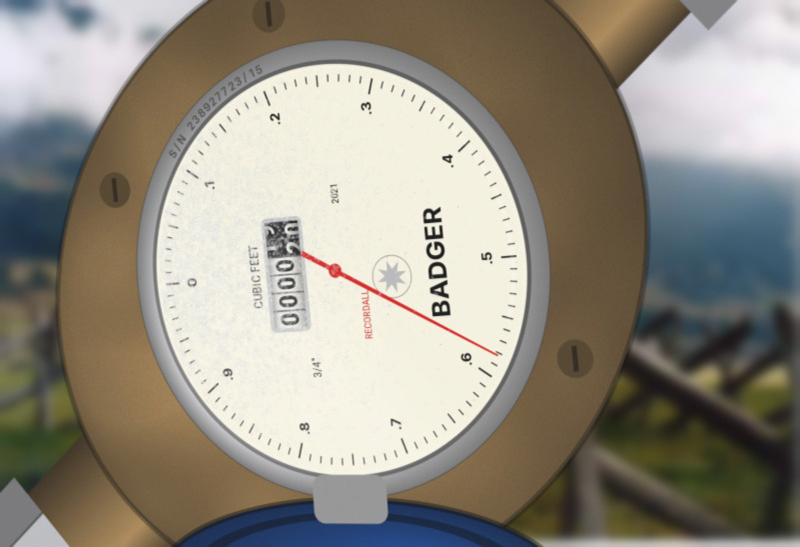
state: 19.58ft³
